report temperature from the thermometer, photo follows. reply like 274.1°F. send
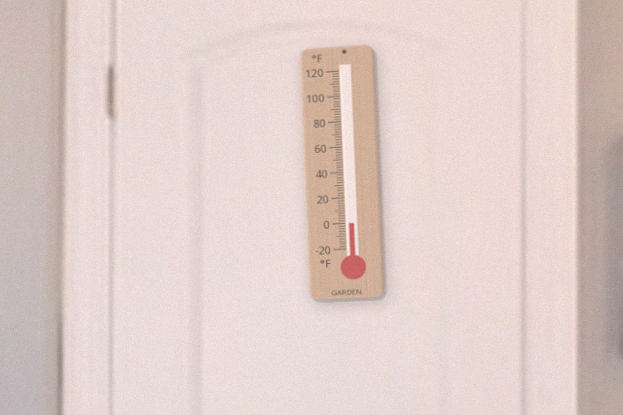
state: 0°F
